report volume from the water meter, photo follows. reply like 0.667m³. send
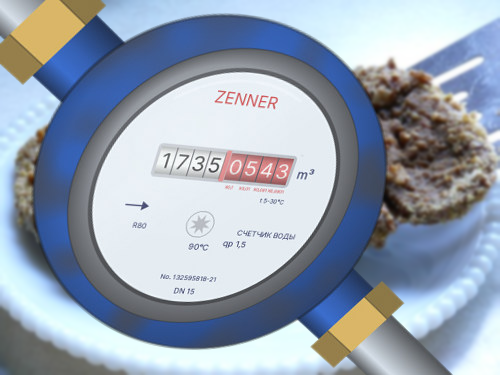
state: 1735.0543m³
